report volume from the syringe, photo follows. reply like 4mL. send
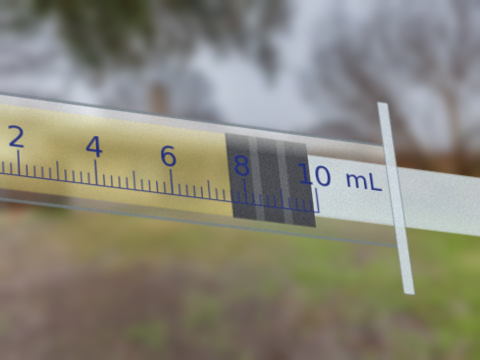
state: 7.6mL
